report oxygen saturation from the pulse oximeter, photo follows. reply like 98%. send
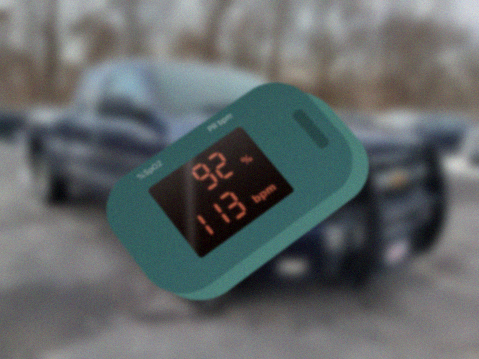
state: 92%
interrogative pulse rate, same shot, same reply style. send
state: 113bpm
